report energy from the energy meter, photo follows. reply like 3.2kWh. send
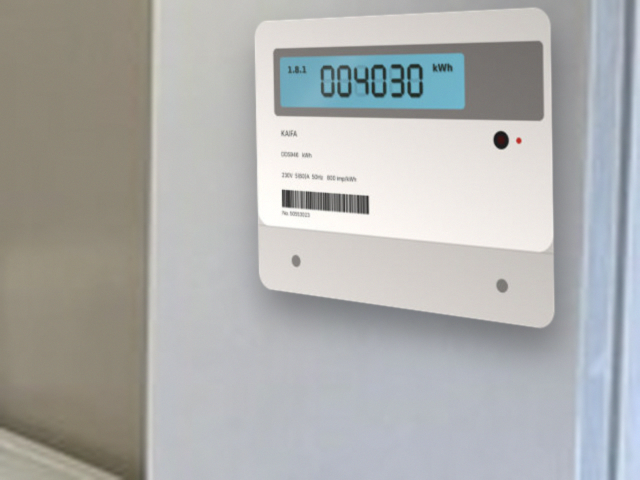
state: 4030kWh
